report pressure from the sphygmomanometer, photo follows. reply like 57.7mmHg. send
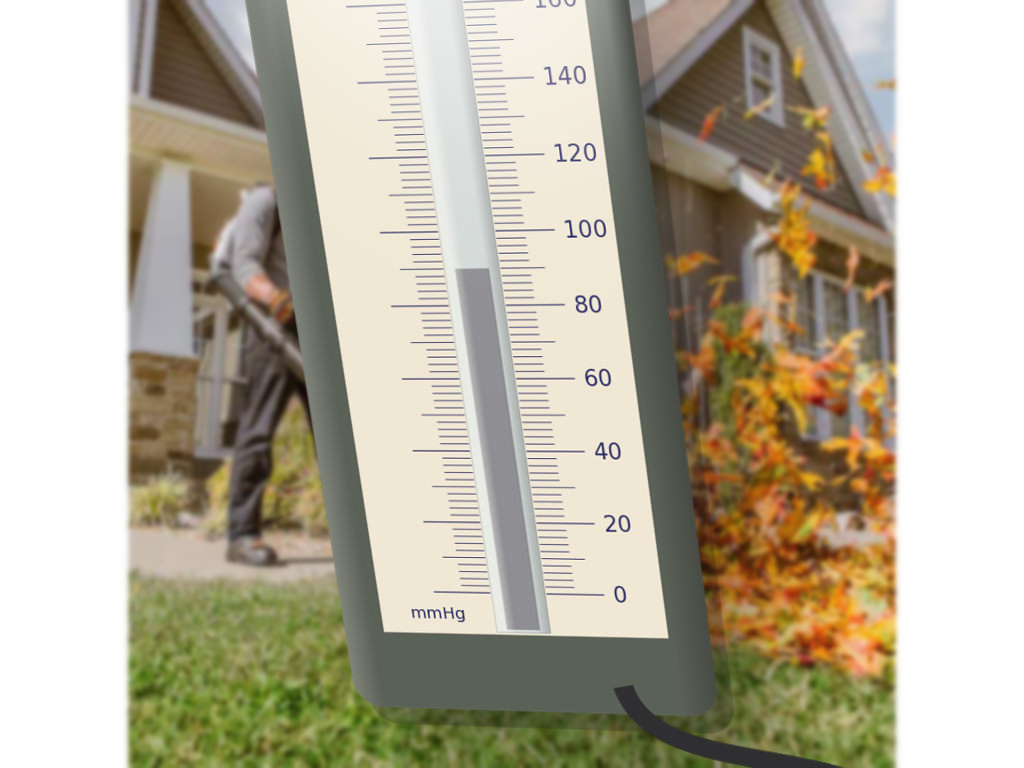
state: 90mmHg
